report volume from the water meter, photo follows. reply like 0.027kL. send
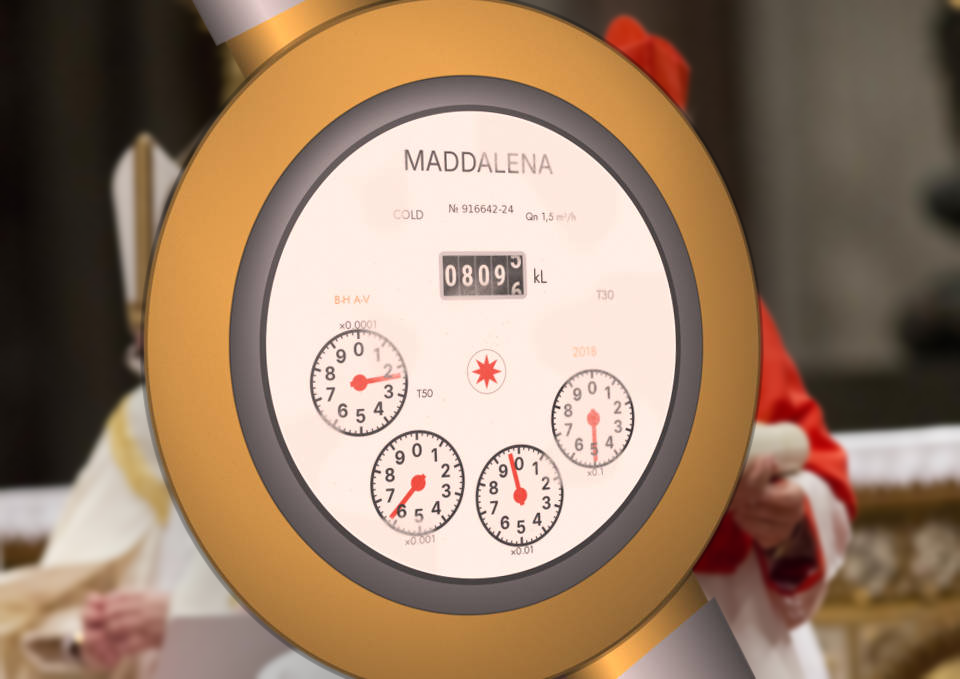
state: 8095.4962kL
